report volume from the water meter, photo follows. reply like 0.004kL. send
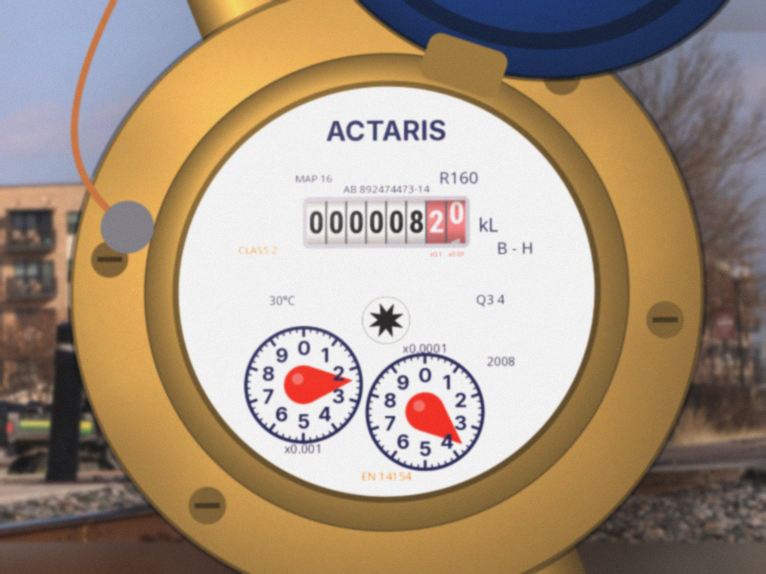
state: 8.2023kL
